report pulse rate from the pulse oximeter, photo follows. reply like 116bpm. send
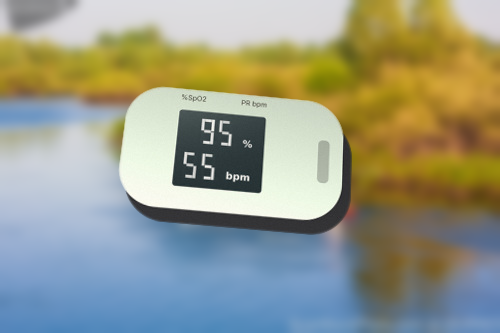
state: 55bpm
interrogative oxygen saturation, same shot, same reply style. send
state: 95%
